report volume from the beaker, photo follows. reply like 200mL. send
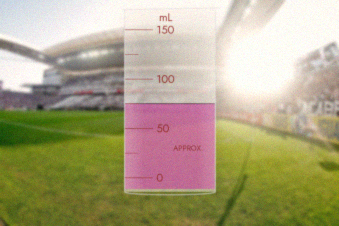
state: 75mL
